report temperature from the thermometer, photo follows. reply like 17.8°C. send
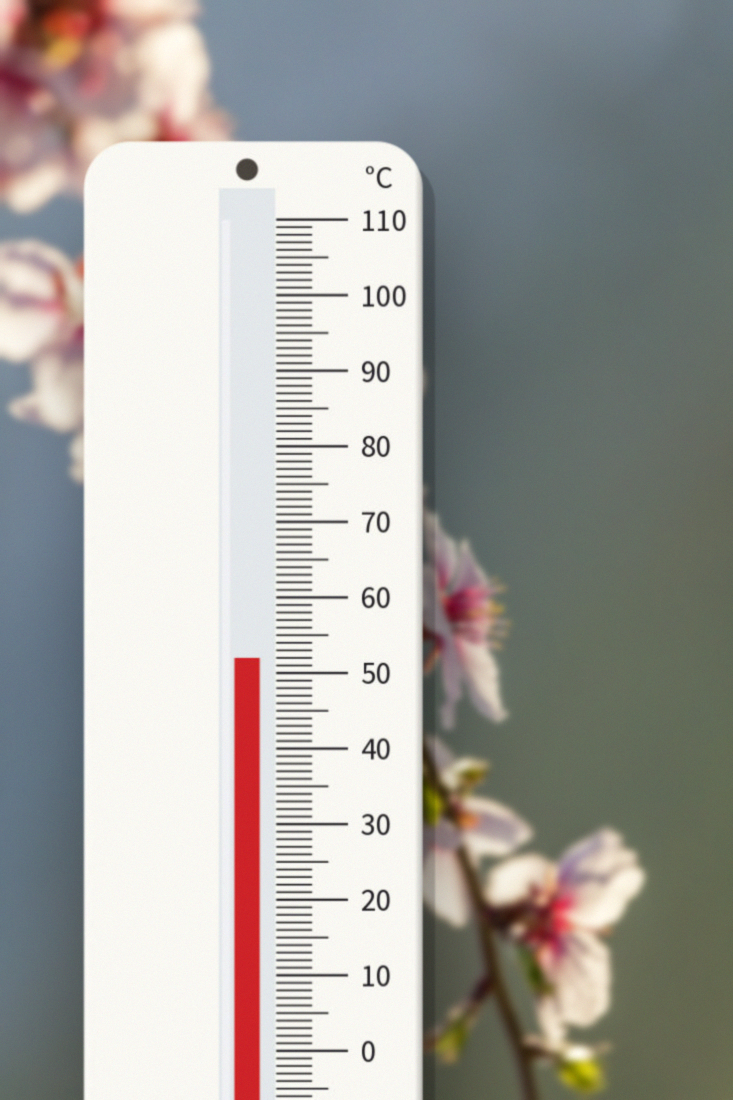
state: 52°C
